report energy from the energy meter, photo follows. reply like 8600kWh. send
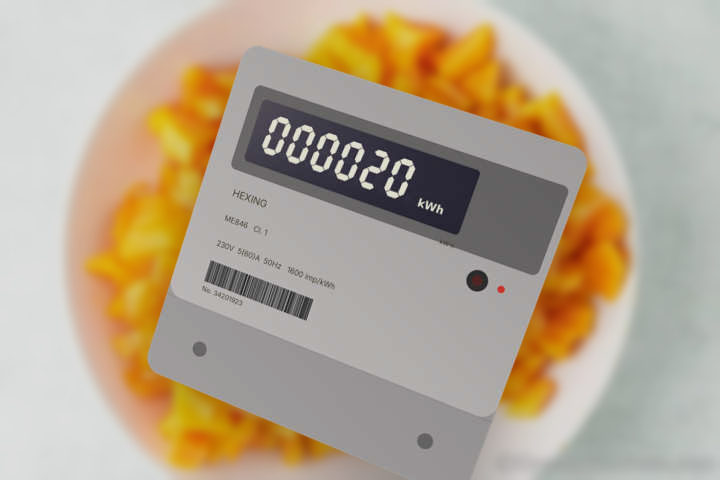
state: 20kWh
